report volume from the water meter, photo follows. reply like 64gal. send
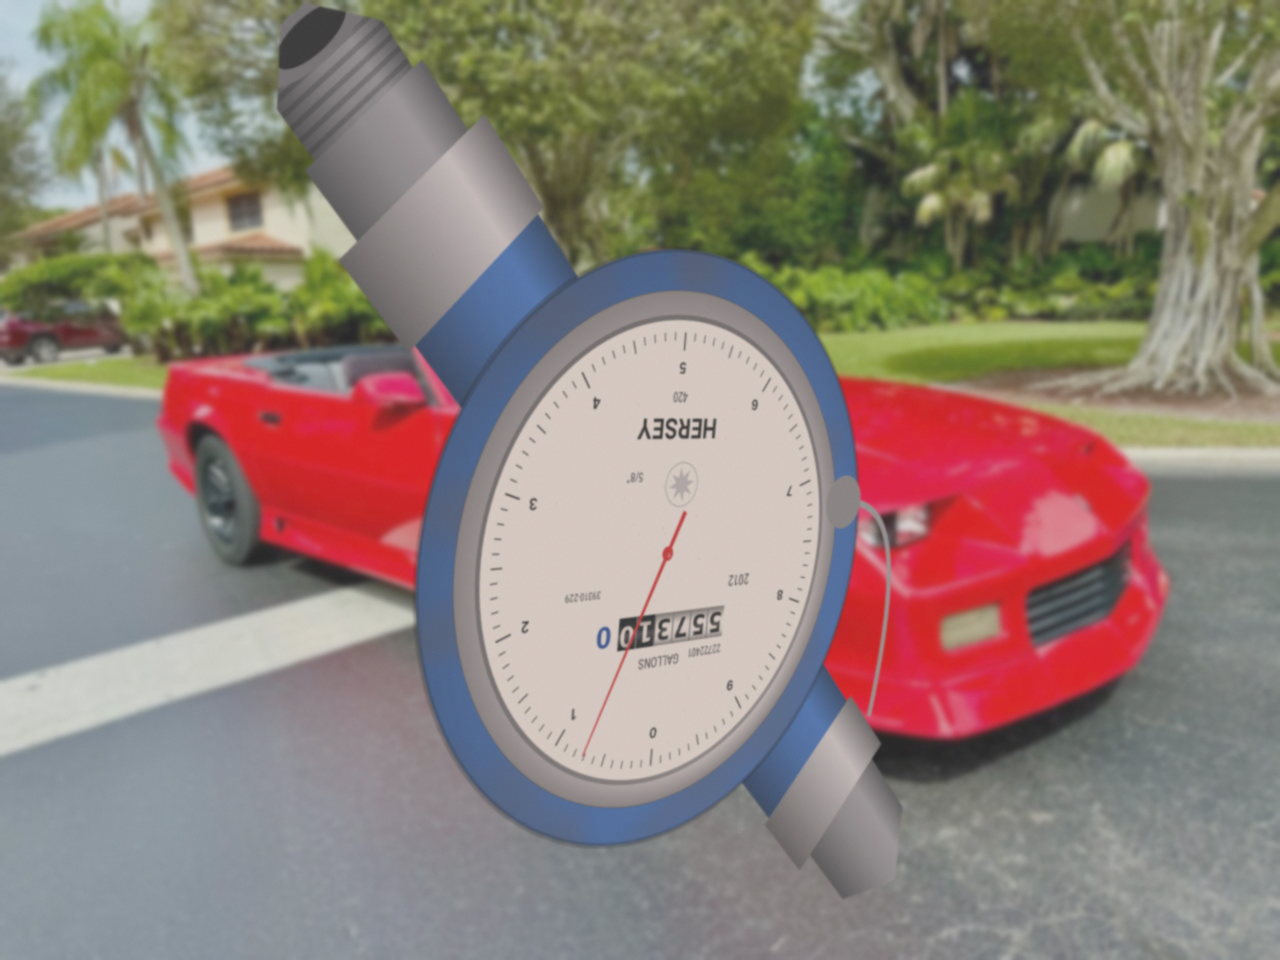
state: 5573100.7gal
